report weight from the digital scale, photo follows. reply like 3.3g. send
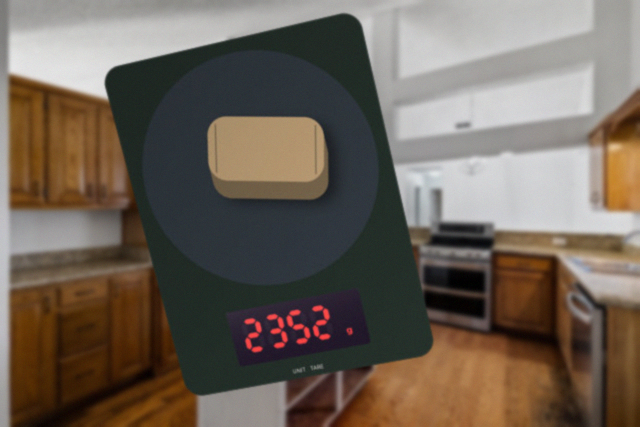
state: 2352g
